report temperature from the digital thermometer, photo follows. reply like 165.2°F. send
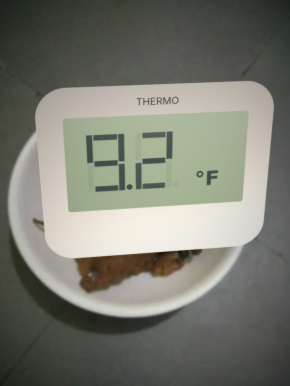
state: 9.2°F
